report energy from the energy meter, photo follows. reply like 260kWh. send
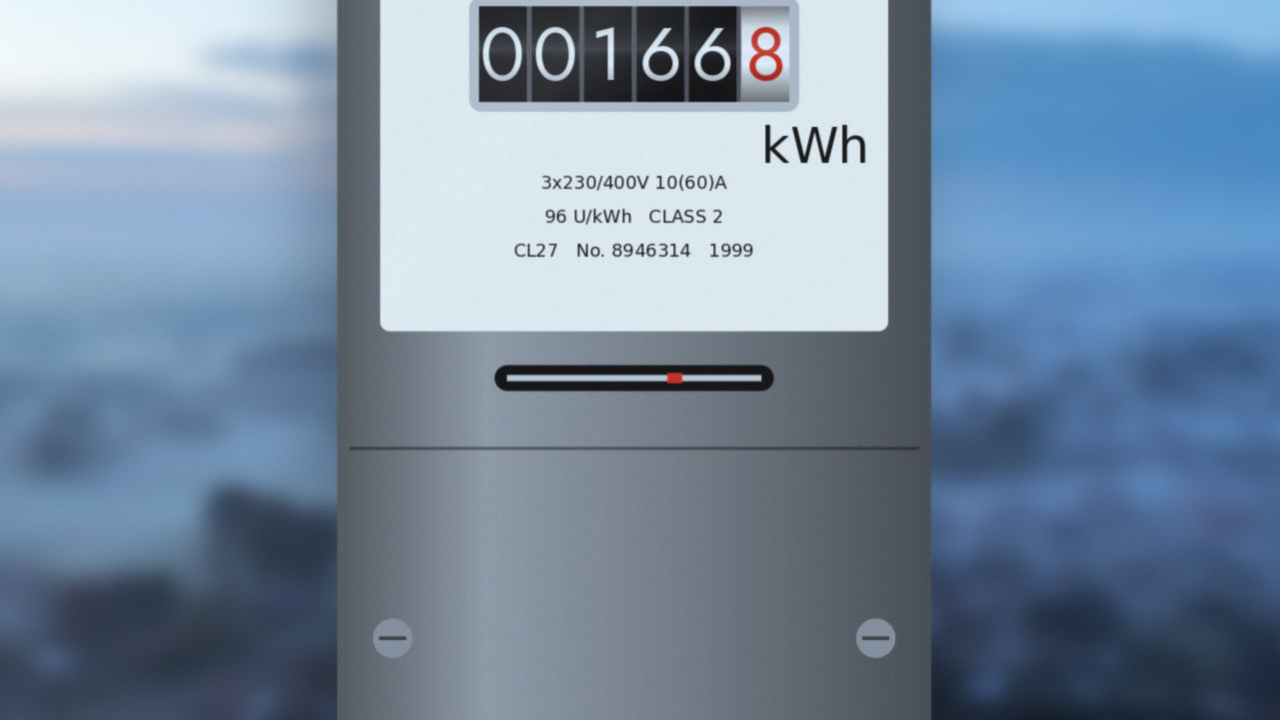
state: 166.8kWh
